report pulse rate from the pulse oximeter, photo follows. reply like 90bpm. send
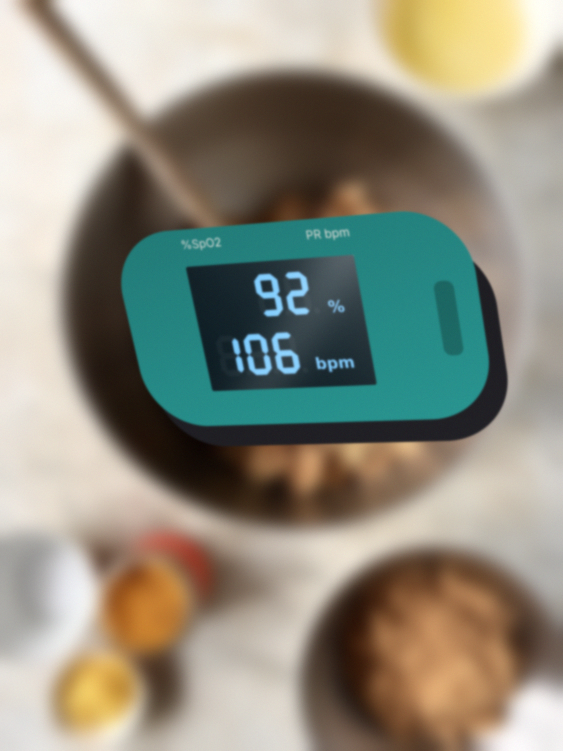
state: 106bpm
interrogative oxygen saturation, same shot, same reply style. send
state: 92%
